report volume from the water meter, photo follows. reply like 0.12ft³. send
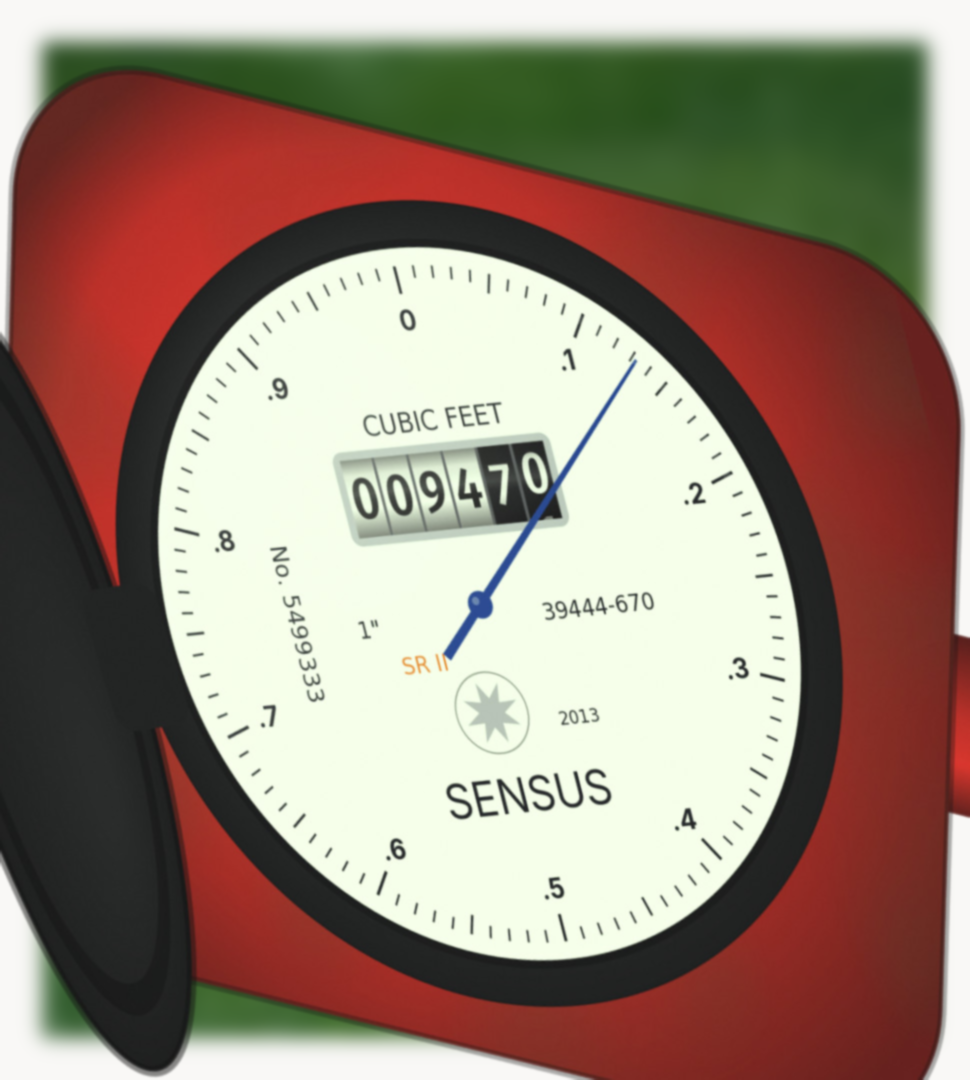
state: 9470.13ft³
